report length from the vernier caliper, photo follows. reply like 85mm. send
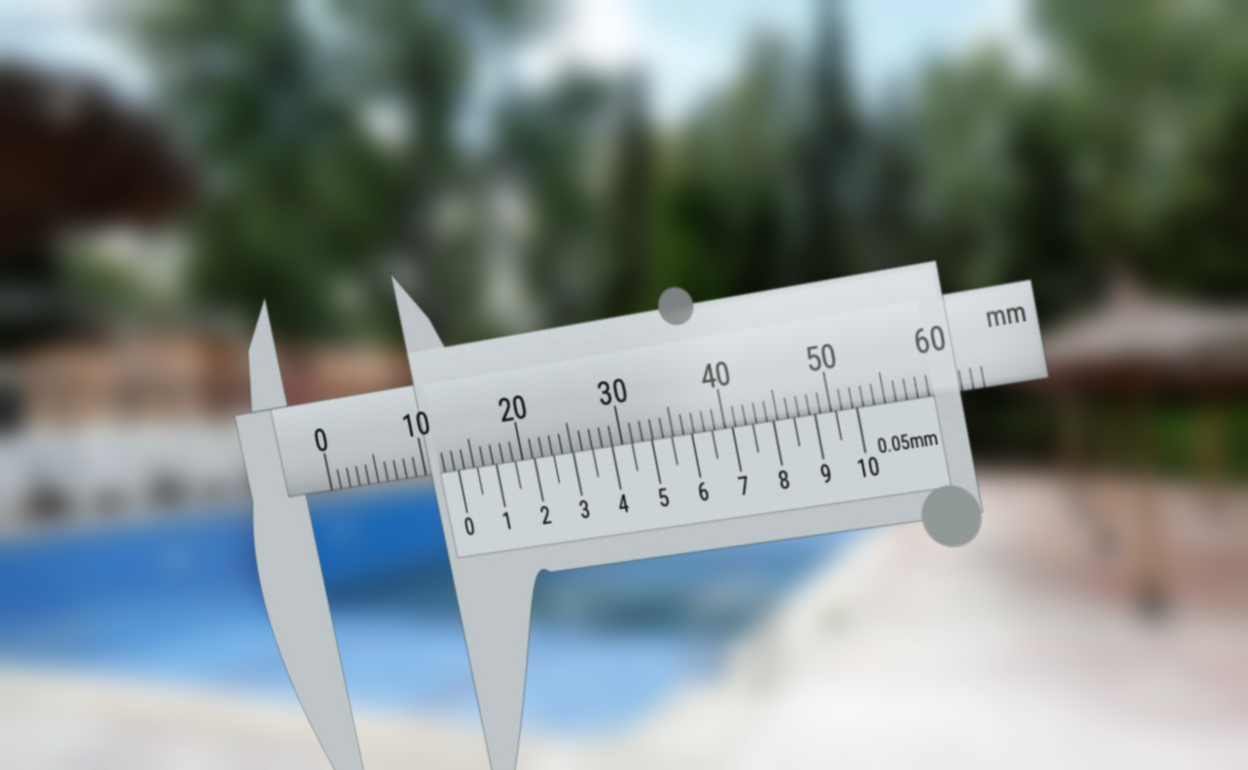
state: 13.4mm
